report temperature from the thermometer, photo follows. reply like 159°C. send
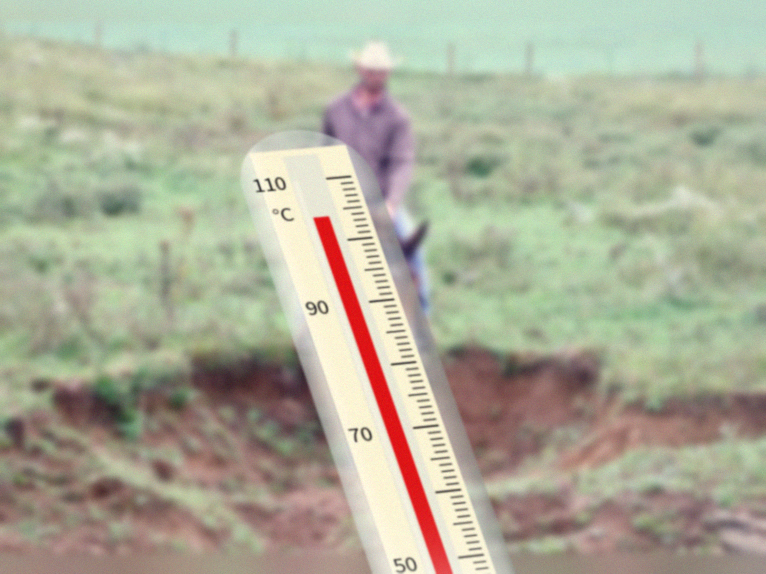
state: 104°C
